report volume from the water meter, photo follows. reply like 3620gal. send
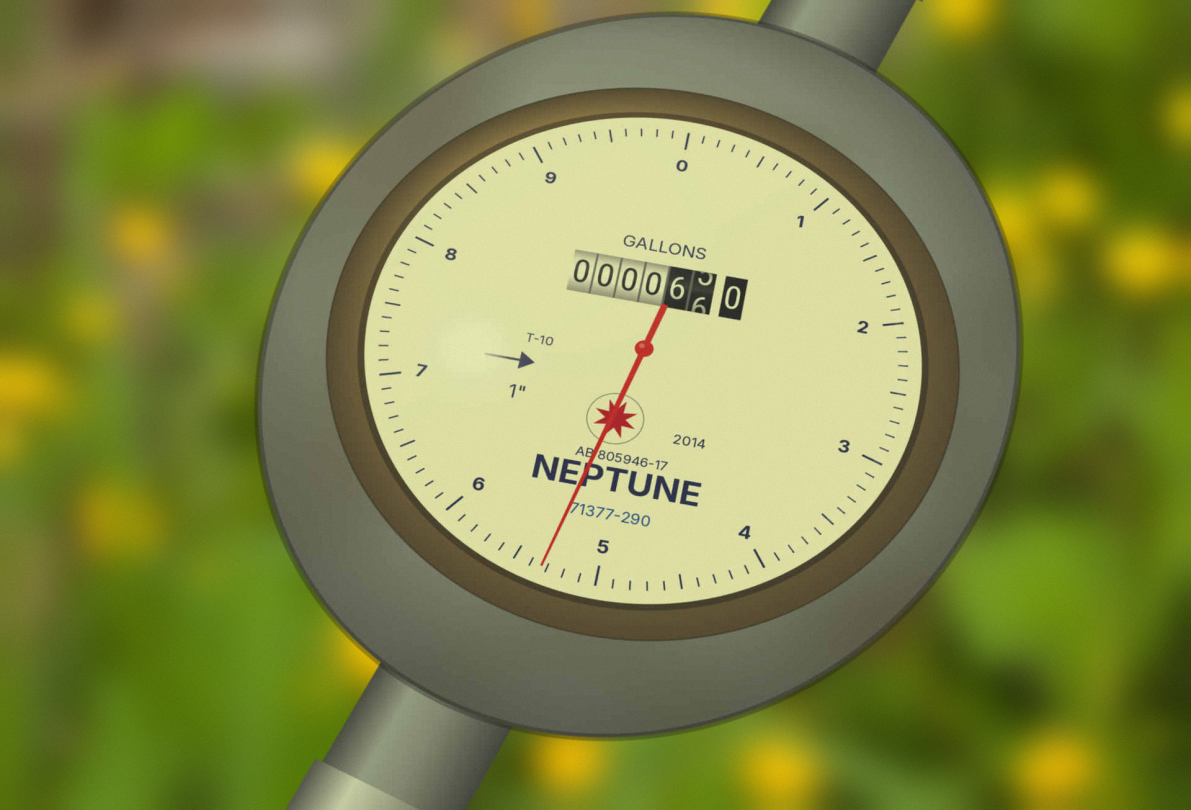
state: 655.3gal
